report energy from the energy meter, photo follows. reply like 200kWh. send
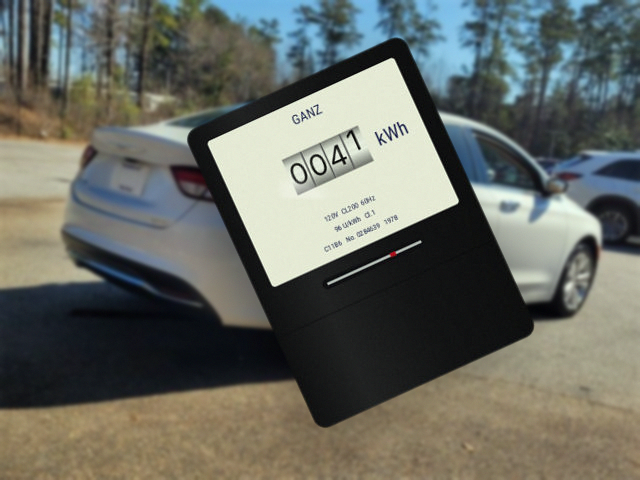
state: 41kWh
